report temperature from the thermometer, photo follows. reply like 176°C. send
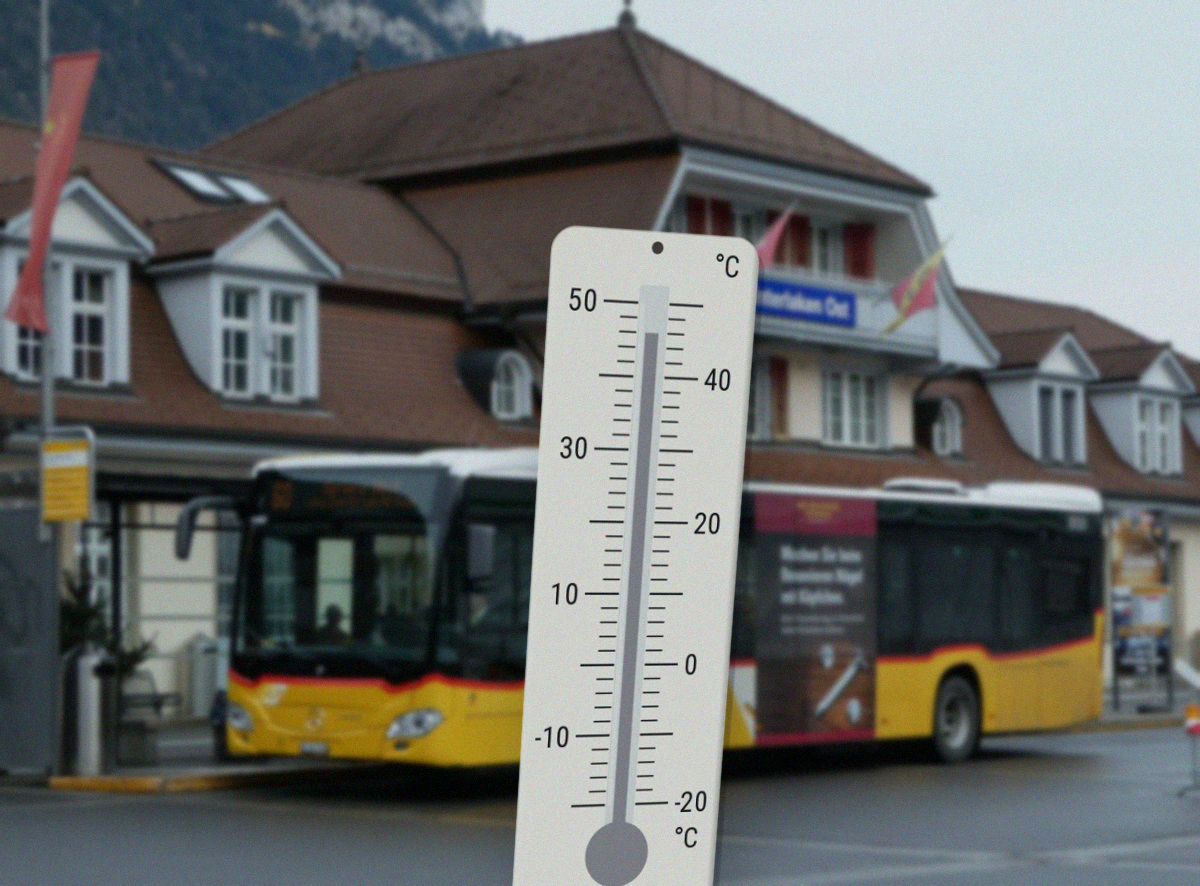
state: 46°C
